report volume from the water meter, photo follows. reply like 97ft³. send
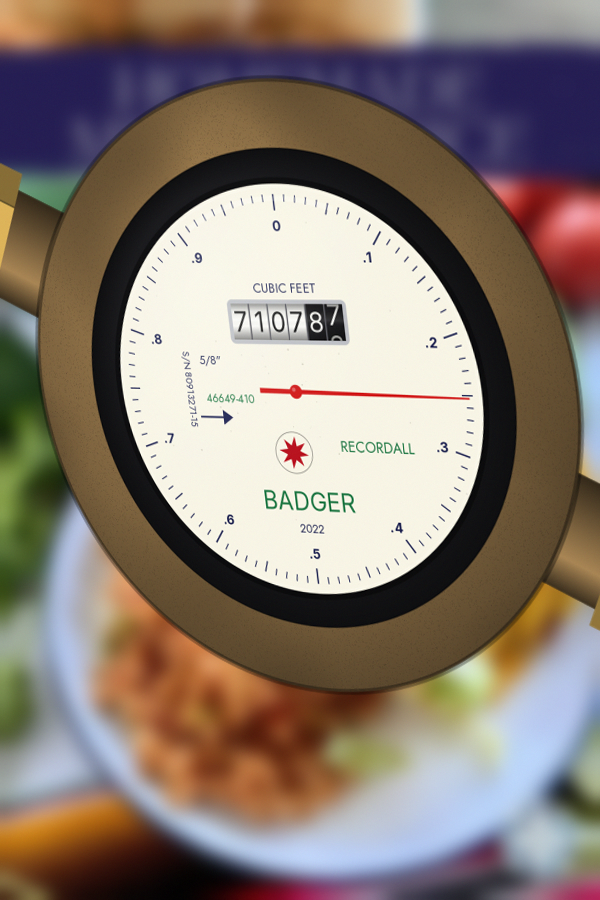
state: 710787.25ft³
